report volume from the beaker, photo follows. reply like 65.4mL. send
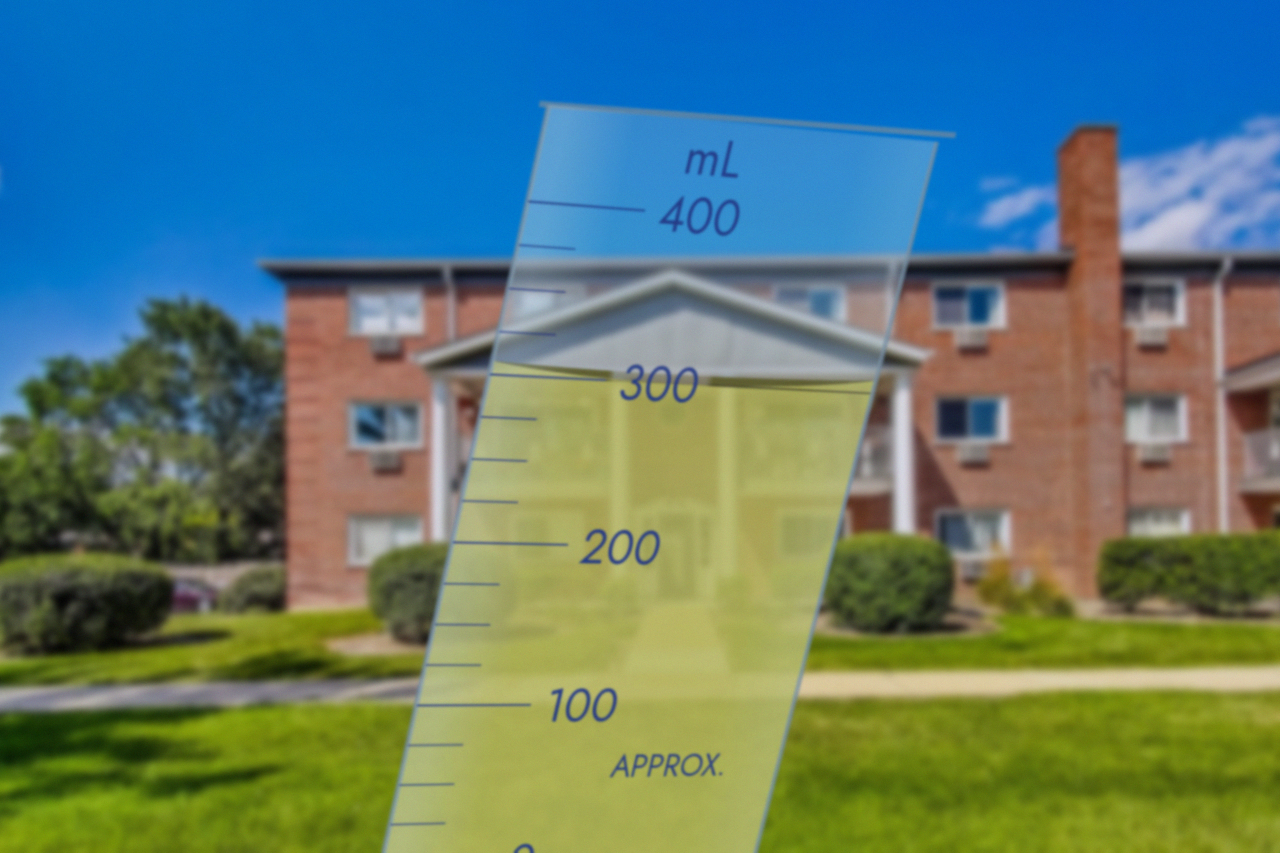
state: 300mL
